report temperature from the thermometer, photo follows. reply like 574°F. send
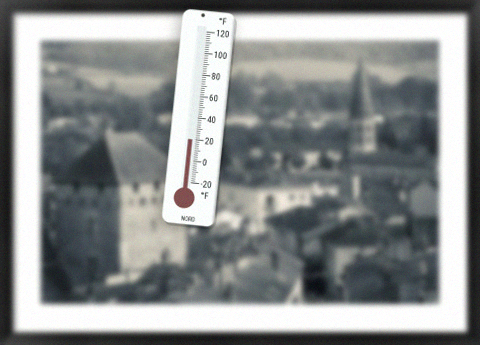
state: 20°F
